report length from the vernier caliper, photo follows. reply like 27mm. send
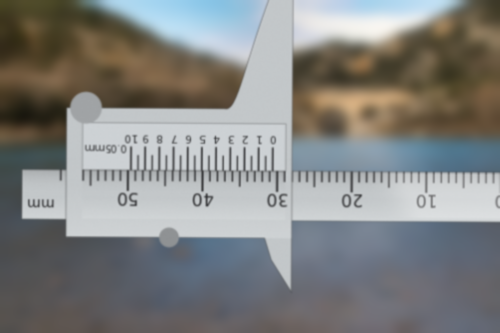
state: 30.6mm
